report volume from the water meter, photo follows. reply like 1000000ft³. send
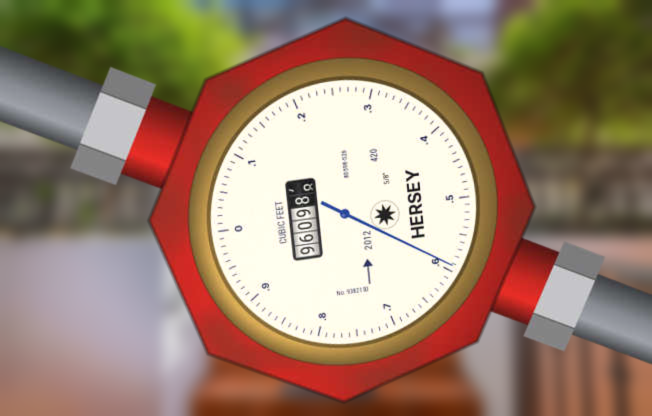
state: 960987.59ft³
